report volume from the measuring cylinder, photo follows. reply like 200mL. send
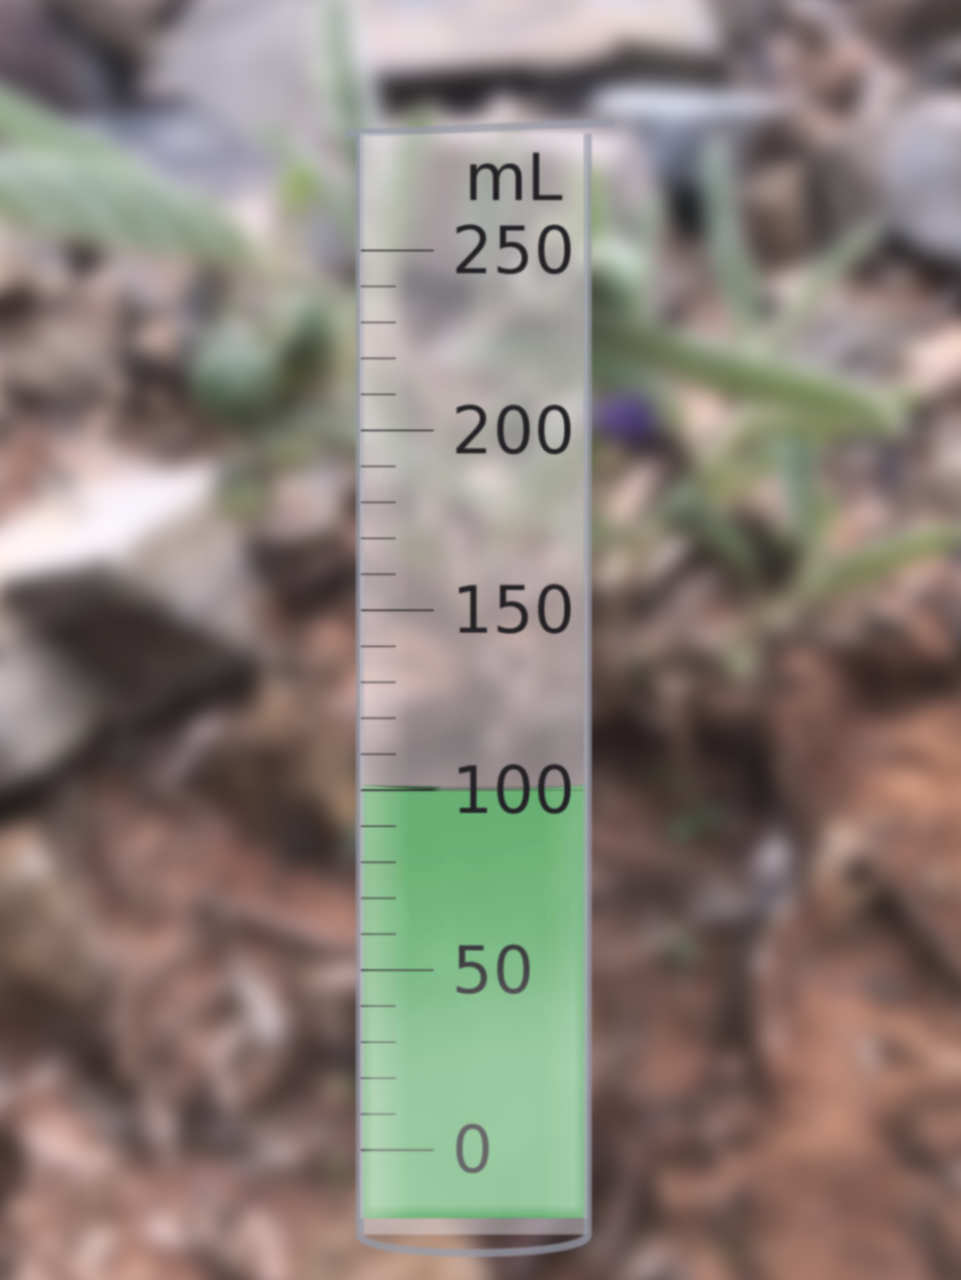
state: 100mL
